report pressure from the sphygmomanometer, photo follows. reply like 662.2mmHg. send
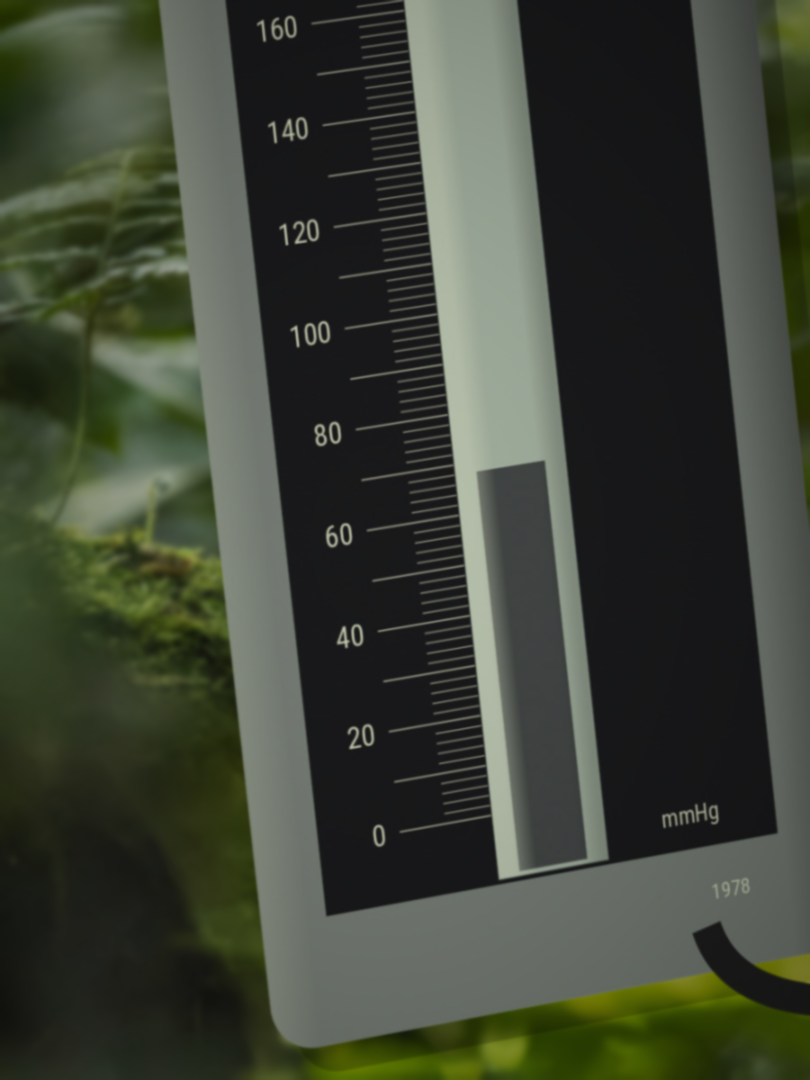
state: 68mmHg
